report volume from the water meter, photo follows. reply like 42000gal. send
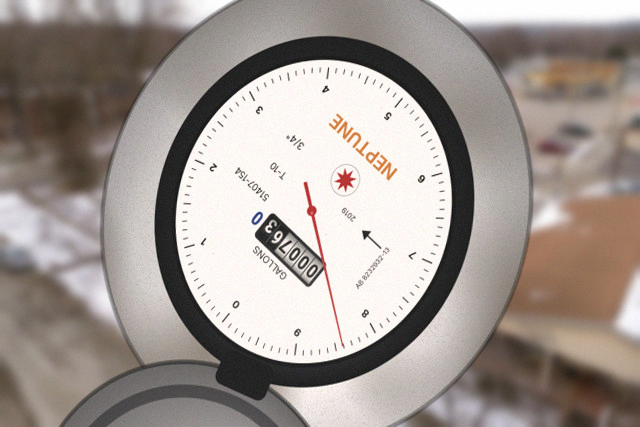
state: 7628.4gal
